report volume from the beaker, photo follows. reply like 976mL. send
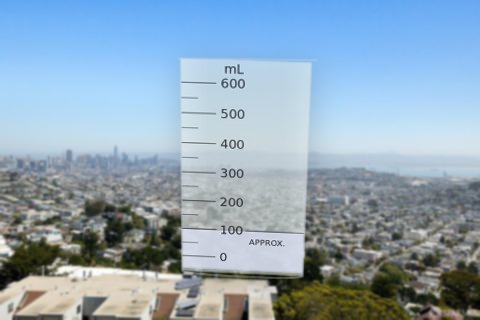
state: 100mL
